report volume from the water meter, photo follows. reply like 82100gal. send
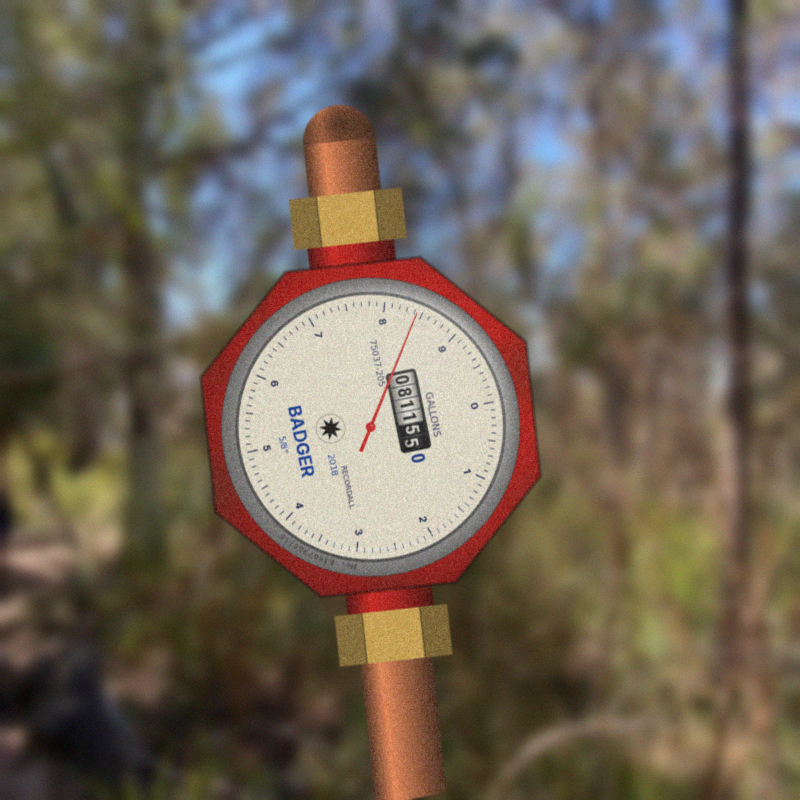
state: 811548.4gal
